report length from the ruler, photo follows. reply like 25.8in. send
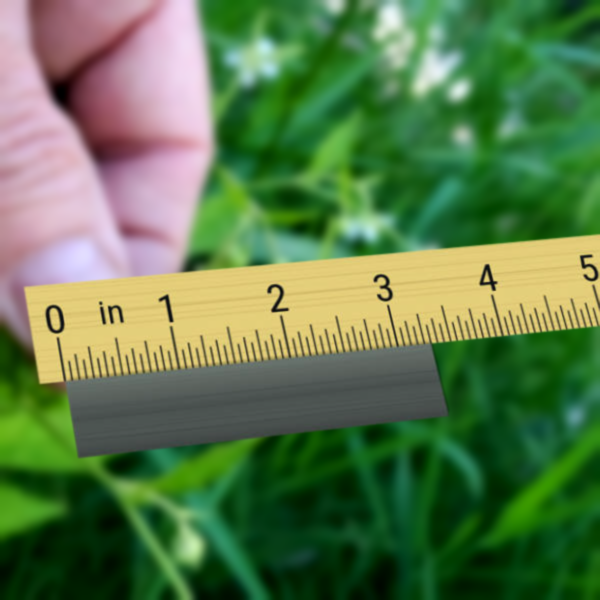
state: 3.3125in
